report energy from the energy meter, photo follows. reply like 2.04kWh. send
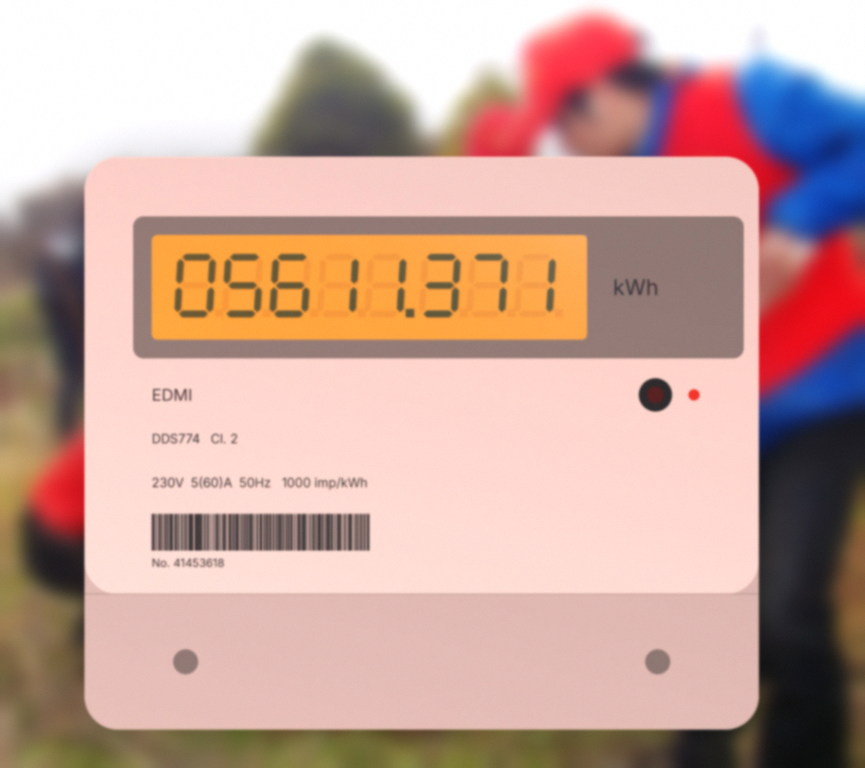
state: 5611.371kWh
